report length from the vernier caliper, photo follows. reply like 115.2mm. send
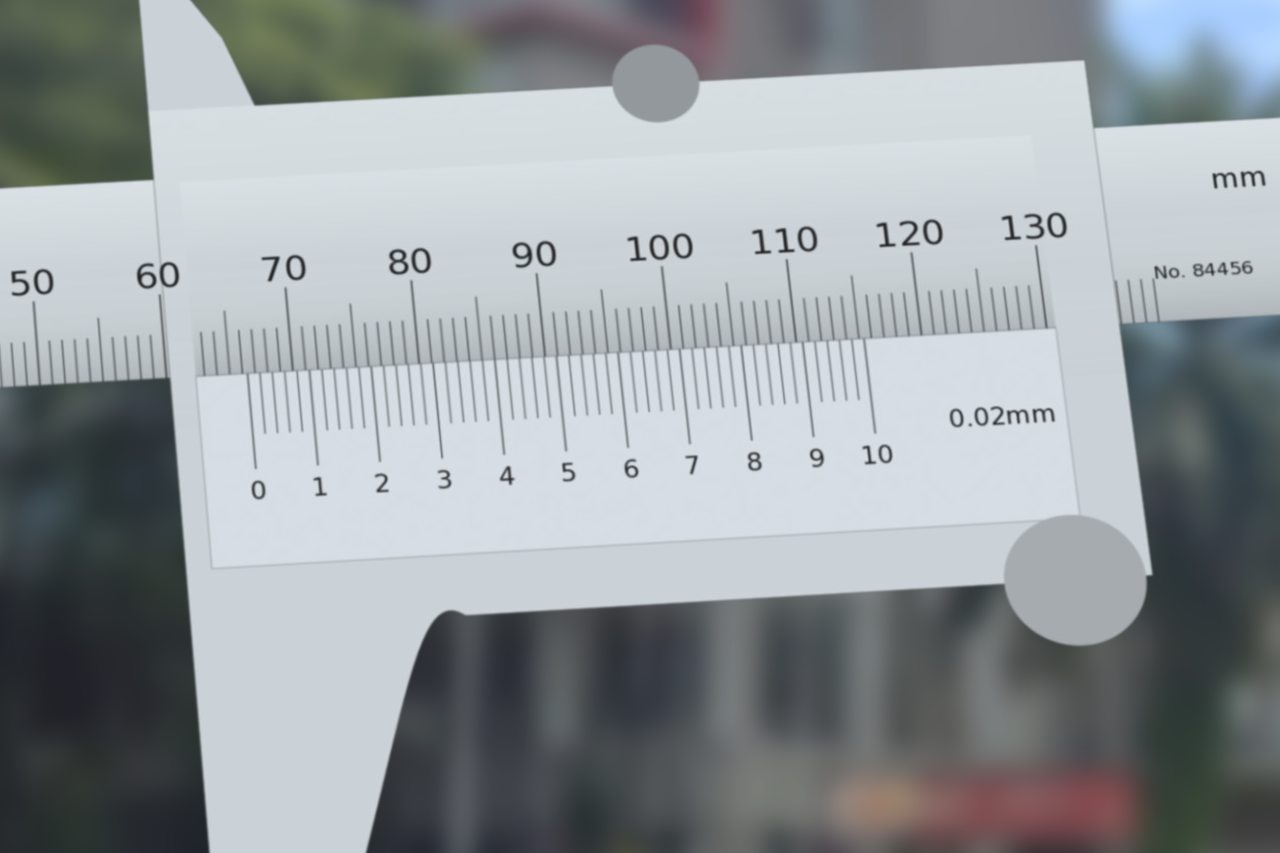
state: 66.4mm
